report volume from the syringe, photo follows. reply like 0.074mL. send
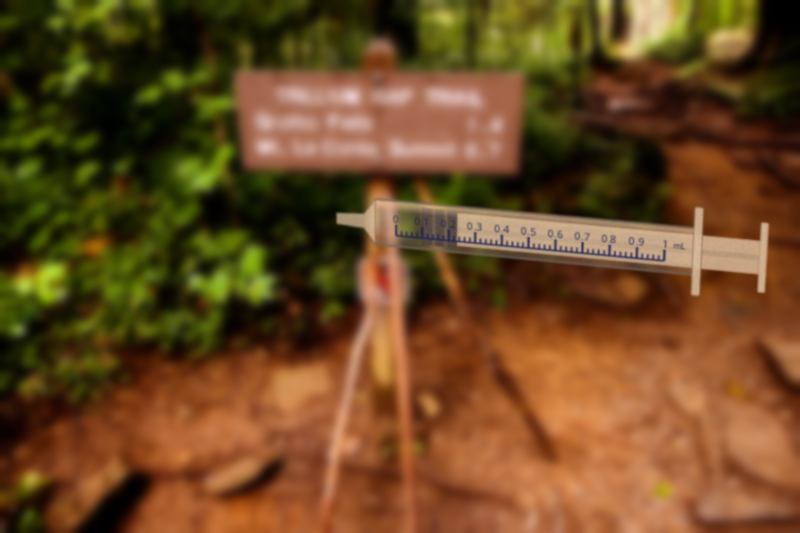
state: 0.1mL
